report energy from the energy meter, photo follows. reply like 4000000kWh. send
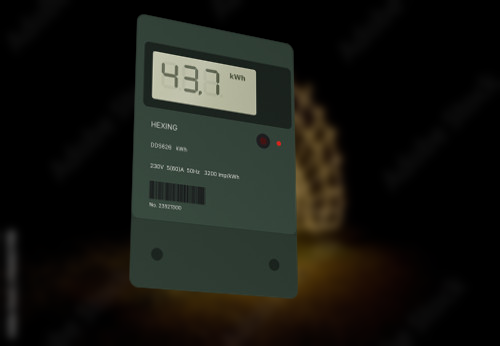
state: 43.7kWh
